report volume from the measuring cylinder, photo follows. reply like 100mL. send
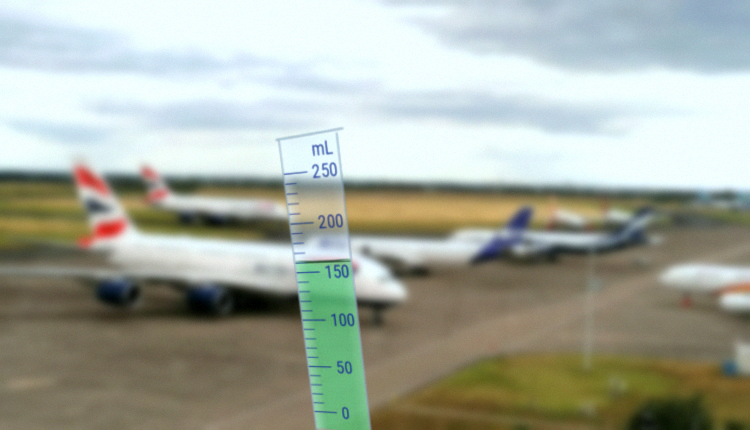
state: 160mL
